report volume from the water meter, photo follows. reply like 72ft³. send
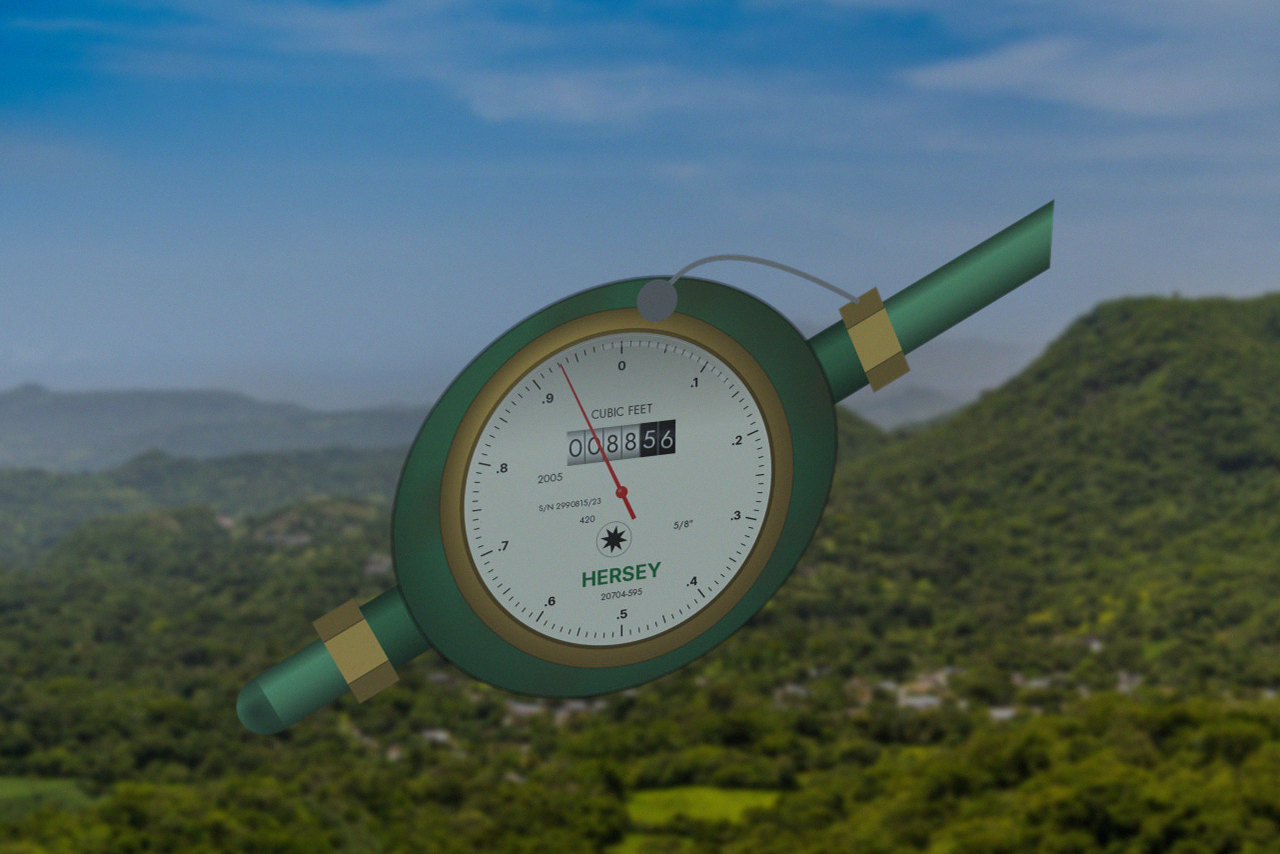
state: 8855.93ft³
